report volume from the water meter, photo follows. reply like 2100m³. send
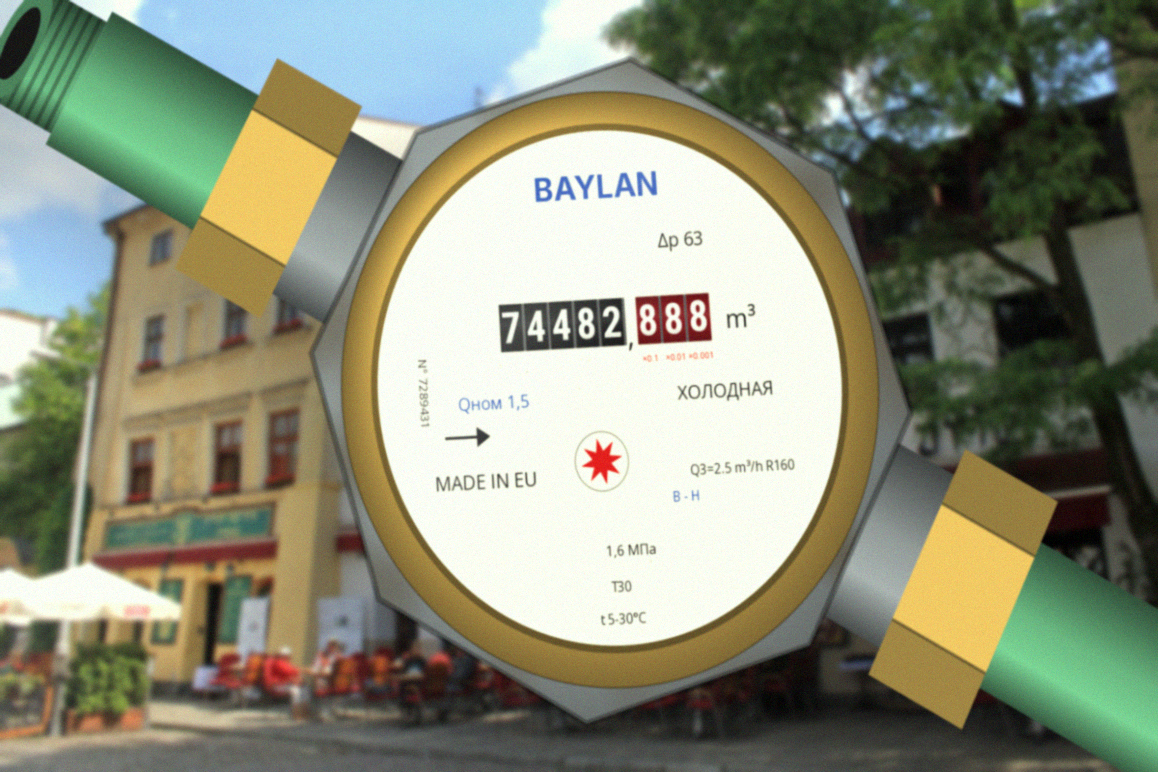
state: 74482.888m³
